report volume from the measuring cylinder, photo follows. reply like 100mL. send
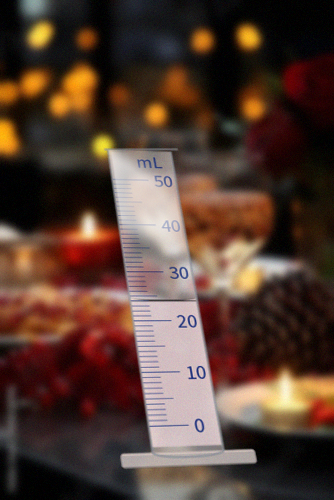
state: 24mL
